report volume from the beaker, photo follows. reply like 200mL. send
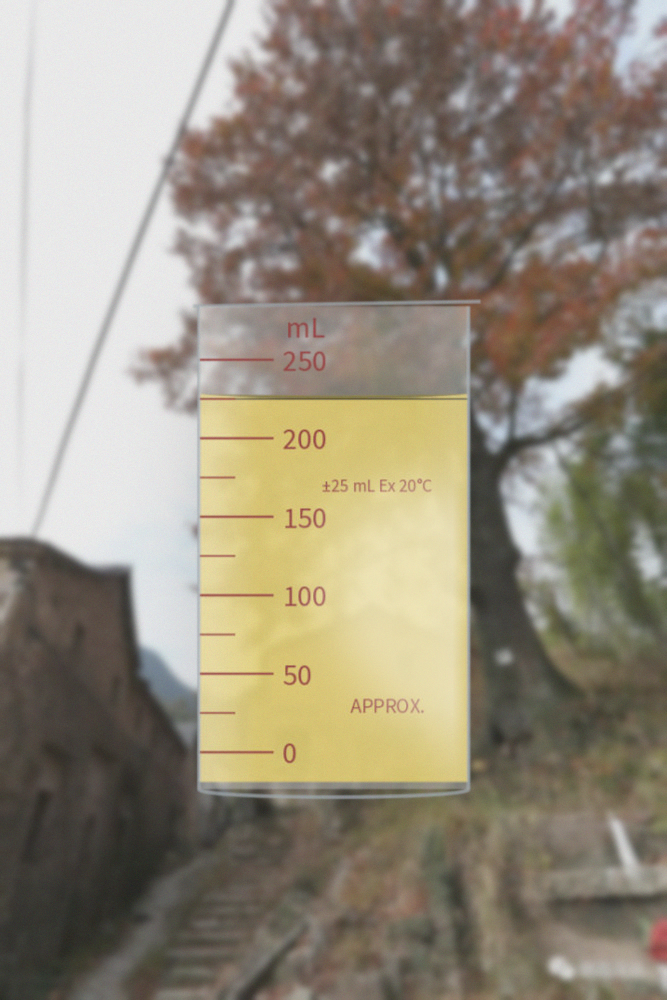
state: 225mL
